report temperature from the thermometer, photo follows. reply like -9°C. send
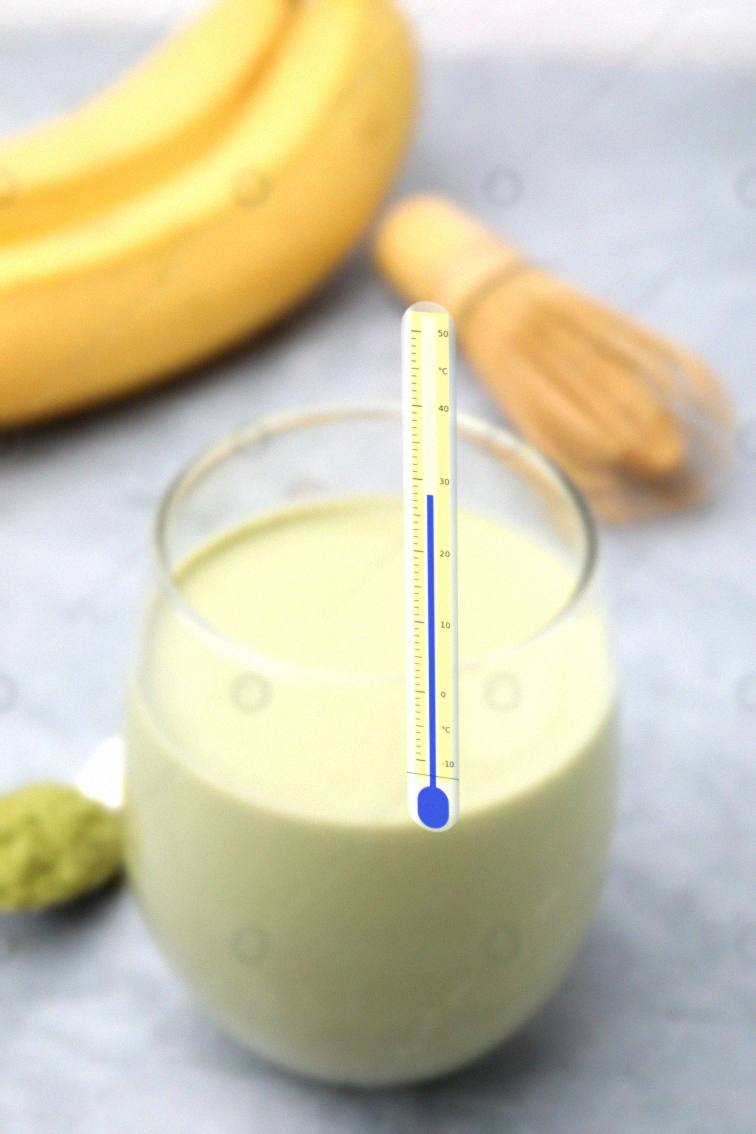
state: 28°C
